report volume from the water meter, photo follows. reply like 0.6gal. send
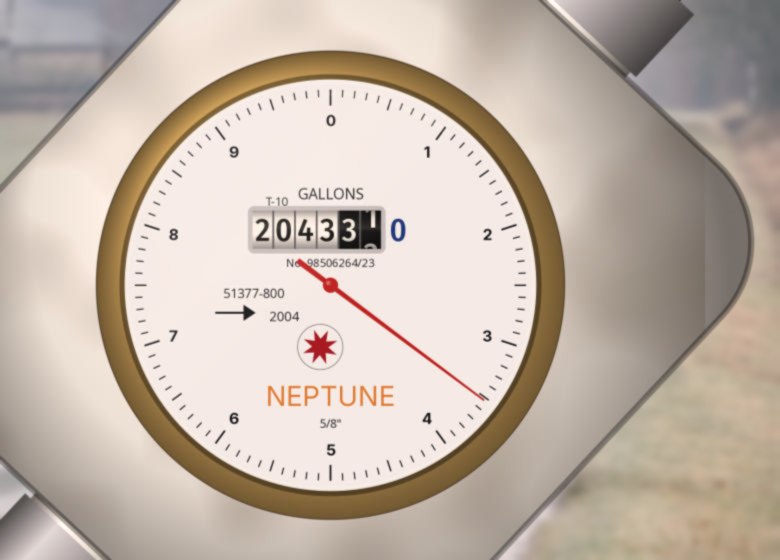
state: 2043313.5gal
